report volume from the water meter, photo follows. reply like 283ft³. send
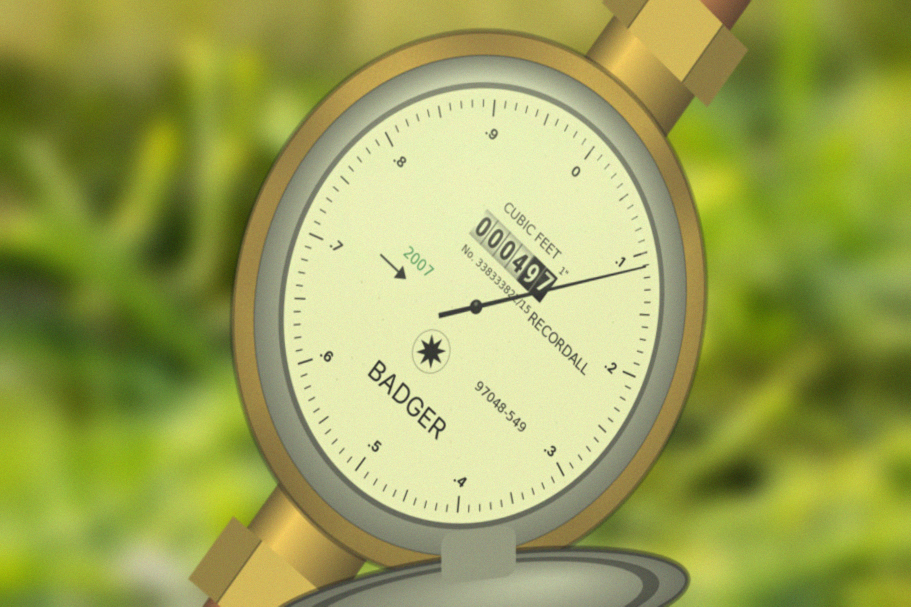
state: 497.11ft³
